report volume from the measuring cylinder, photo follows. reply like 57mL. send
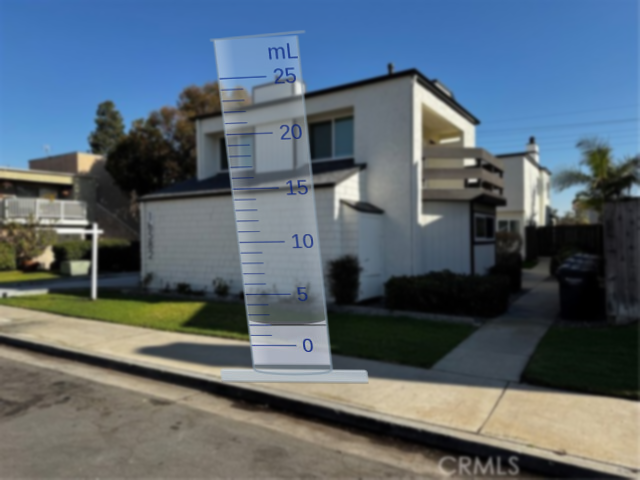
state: 2mL
